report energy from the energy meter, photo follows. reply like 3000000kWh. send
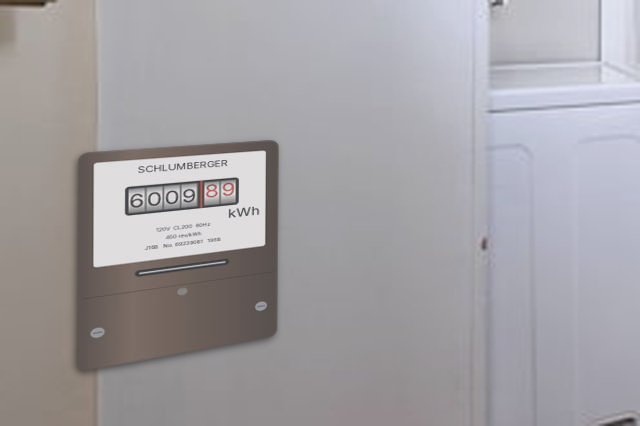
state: 6009.89kWh
